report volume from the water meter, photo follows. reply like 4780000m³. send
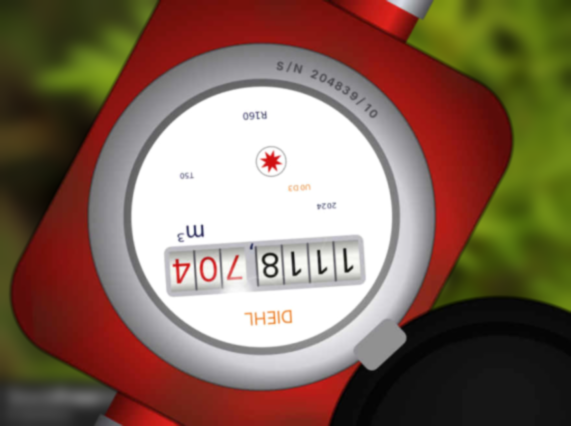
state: 1118.704m³
